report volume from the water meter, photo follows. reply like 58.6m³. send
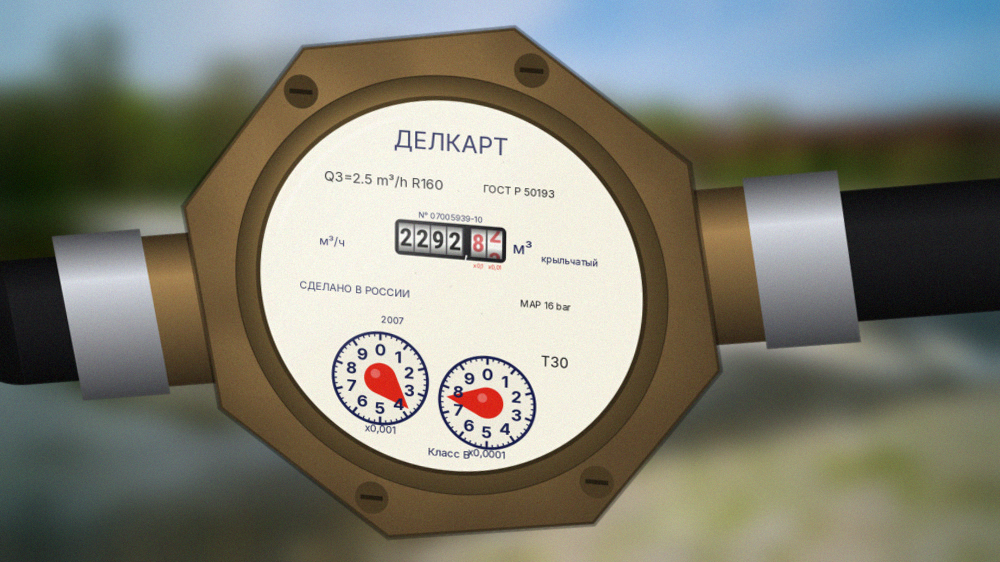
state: 2292.8237m³
